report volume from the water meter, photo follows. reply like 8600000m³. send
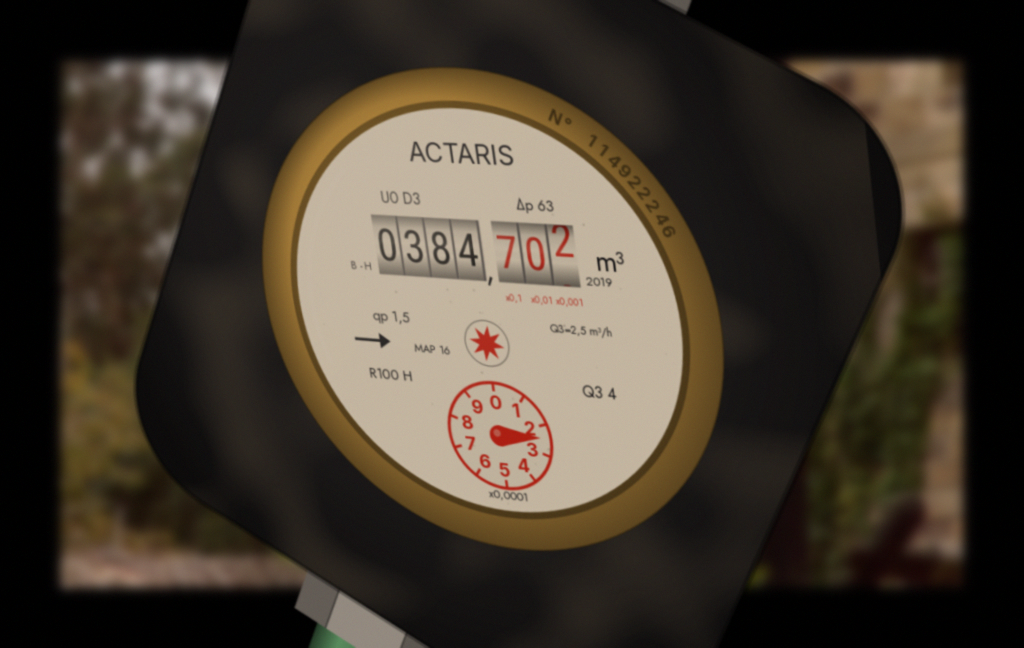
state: 384.7022m³
